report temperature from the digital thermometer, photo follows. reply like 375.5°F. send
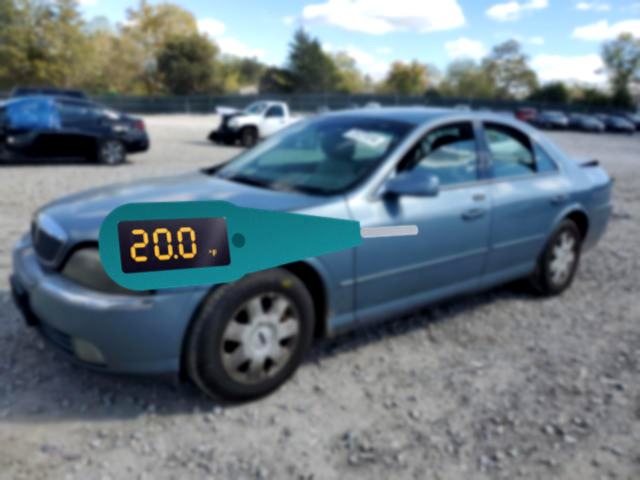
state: 20.0°F
